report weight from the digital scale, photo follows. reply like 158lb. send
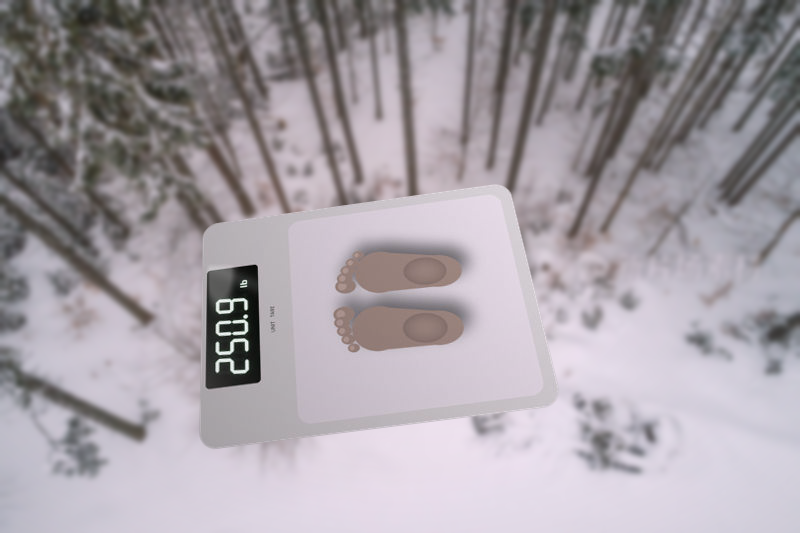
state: 250.9lb
